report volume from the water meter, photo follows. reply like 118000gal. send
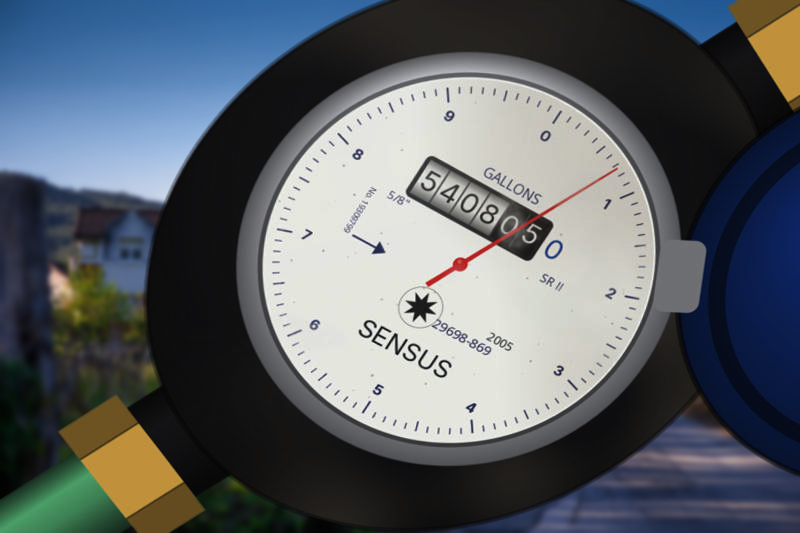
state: 5408050.7gal
